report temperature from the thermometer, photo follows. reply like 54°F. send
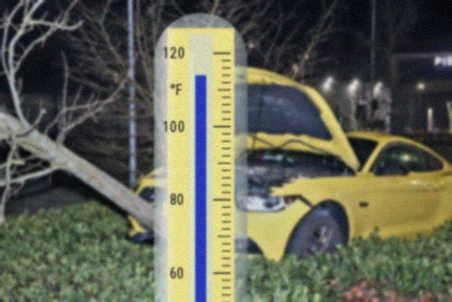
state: 114°F
